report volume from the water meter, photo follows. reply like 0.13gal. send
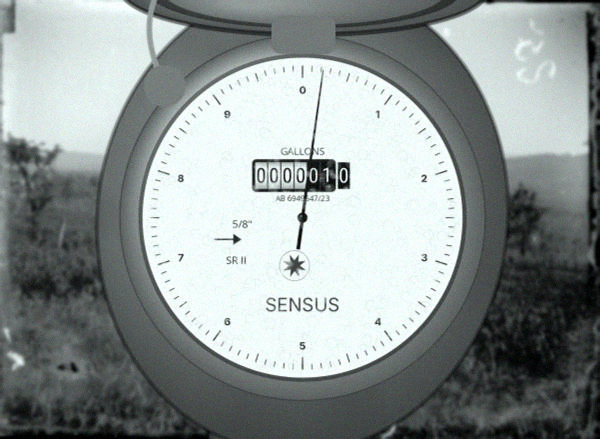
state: 10.2gal
